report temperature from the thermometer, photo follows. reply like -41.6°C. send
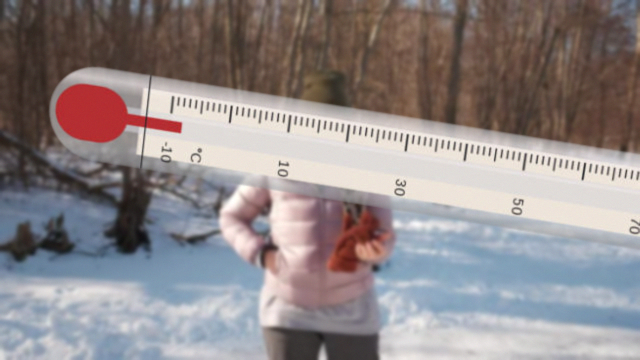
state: -8°C
